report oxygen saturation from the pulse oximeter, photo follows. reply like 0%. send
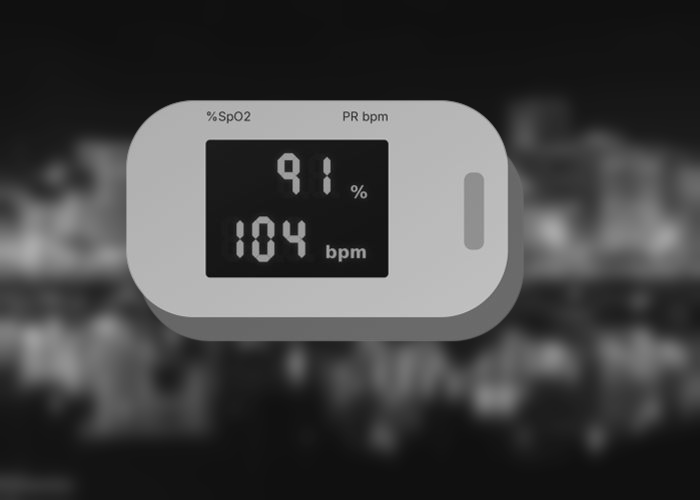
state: 91%
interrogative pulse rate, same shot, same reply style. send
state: 104bpm
